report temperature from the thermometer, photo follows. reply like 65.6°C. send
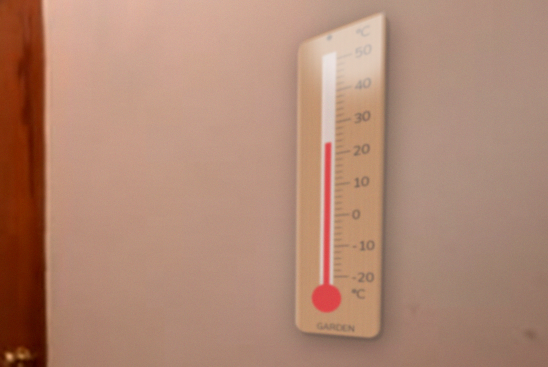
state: 24°C
